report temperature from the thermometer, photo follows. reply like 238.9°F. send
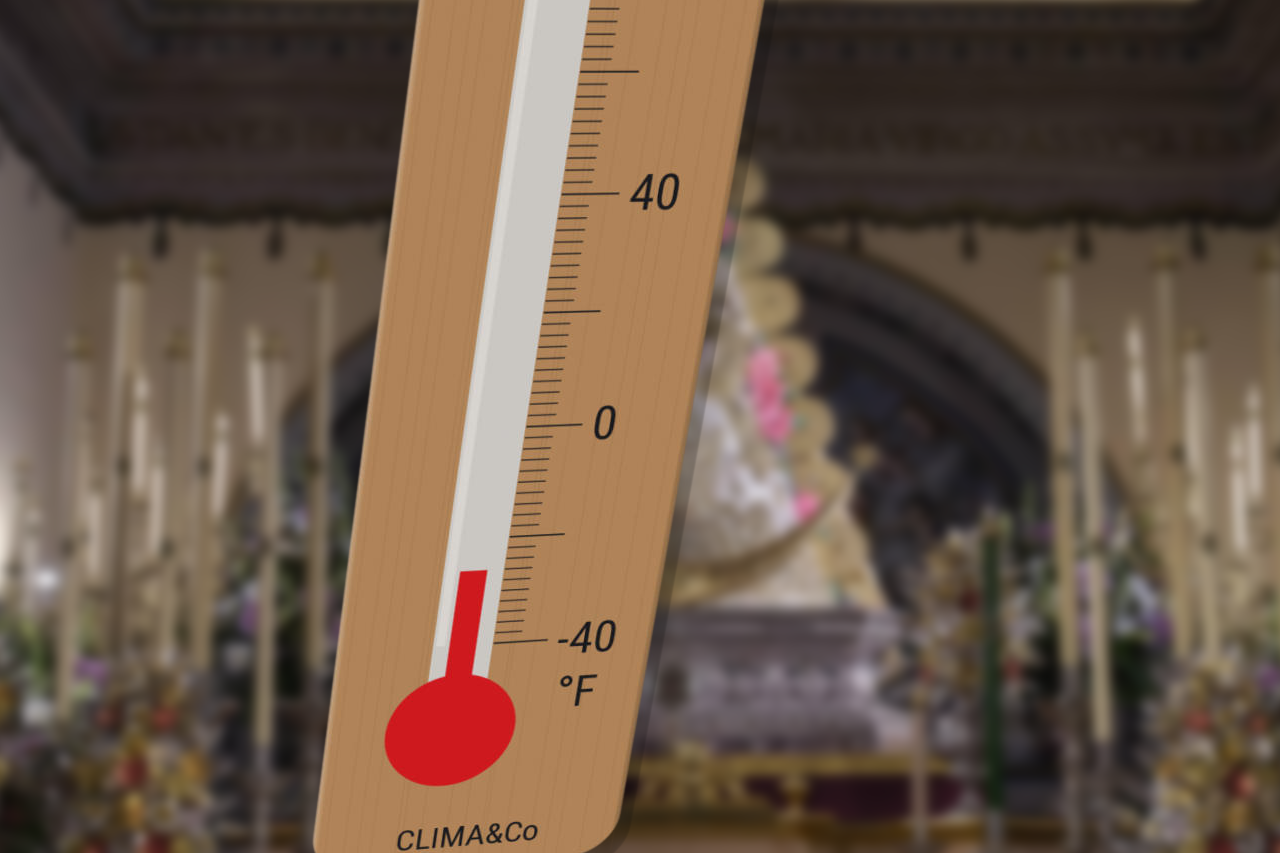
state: -26°F
